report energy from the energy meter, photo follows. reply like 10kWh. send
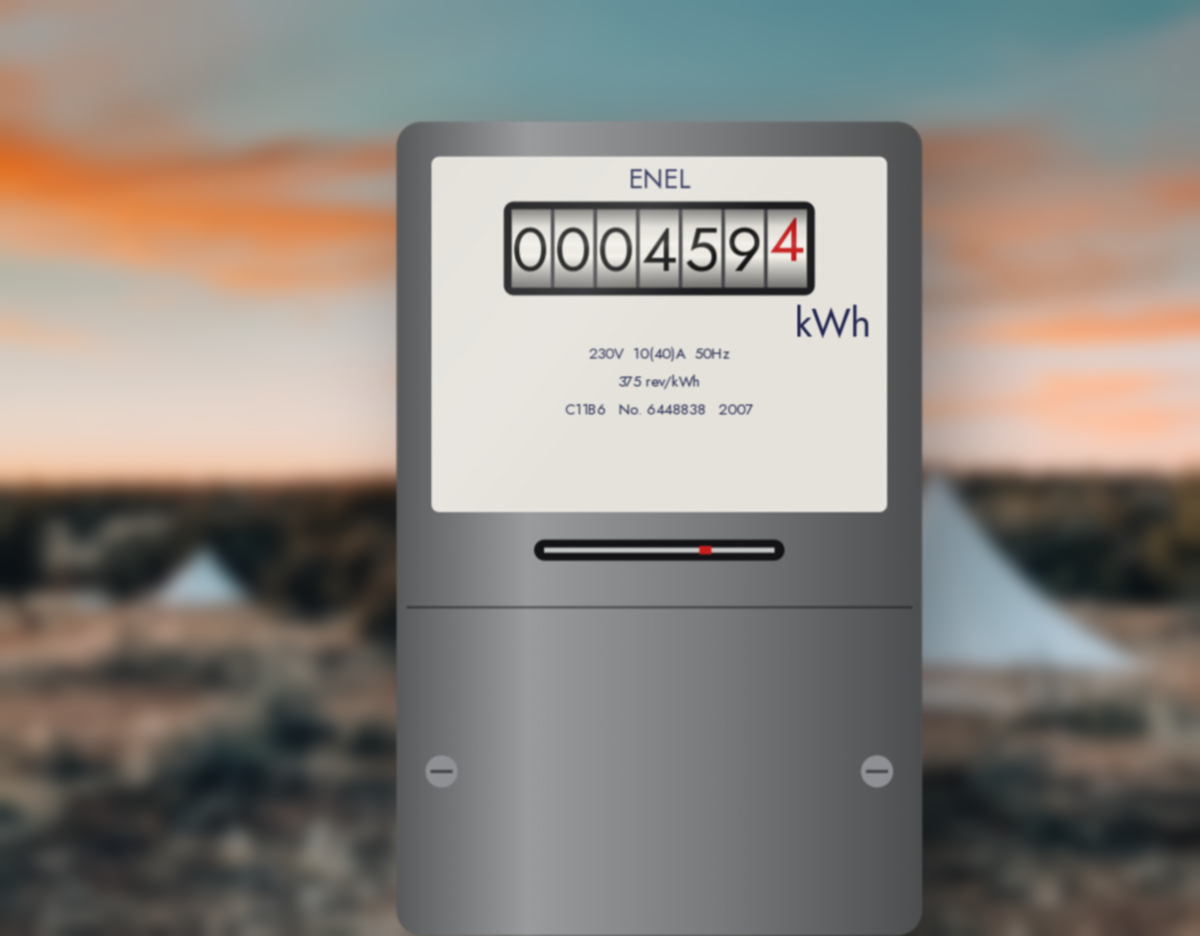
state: 459.4kWh
